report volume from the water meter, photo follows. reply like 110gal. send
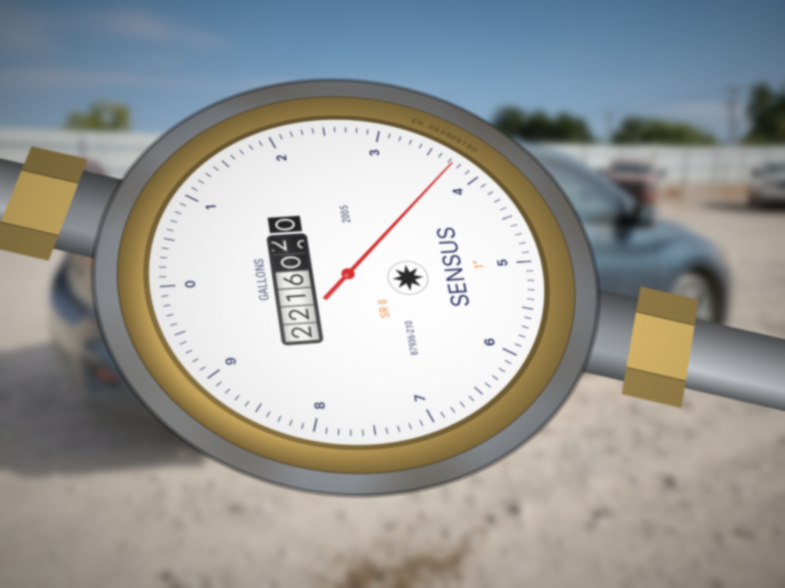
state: 2216023.7gal
